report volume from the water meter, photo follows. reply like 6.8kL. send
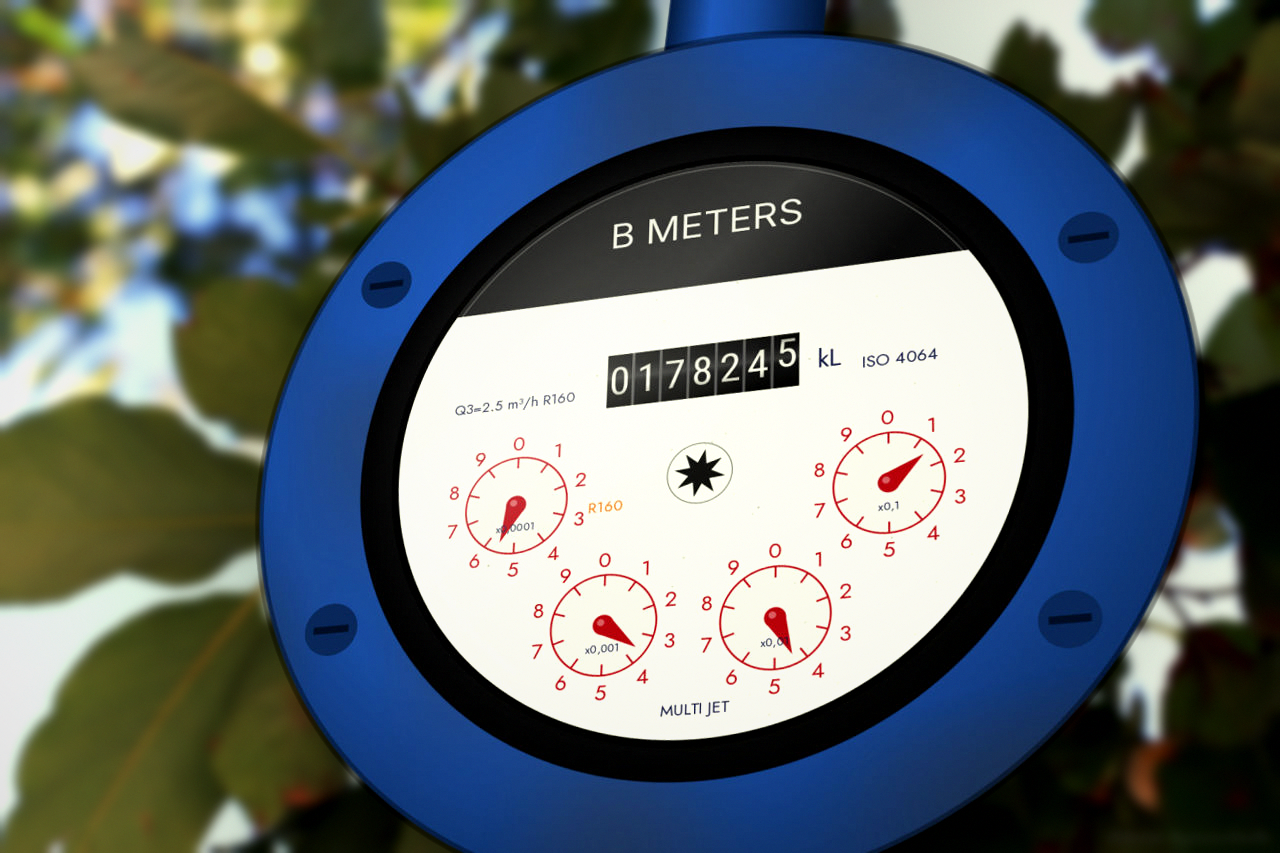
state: 178245.1435kL
